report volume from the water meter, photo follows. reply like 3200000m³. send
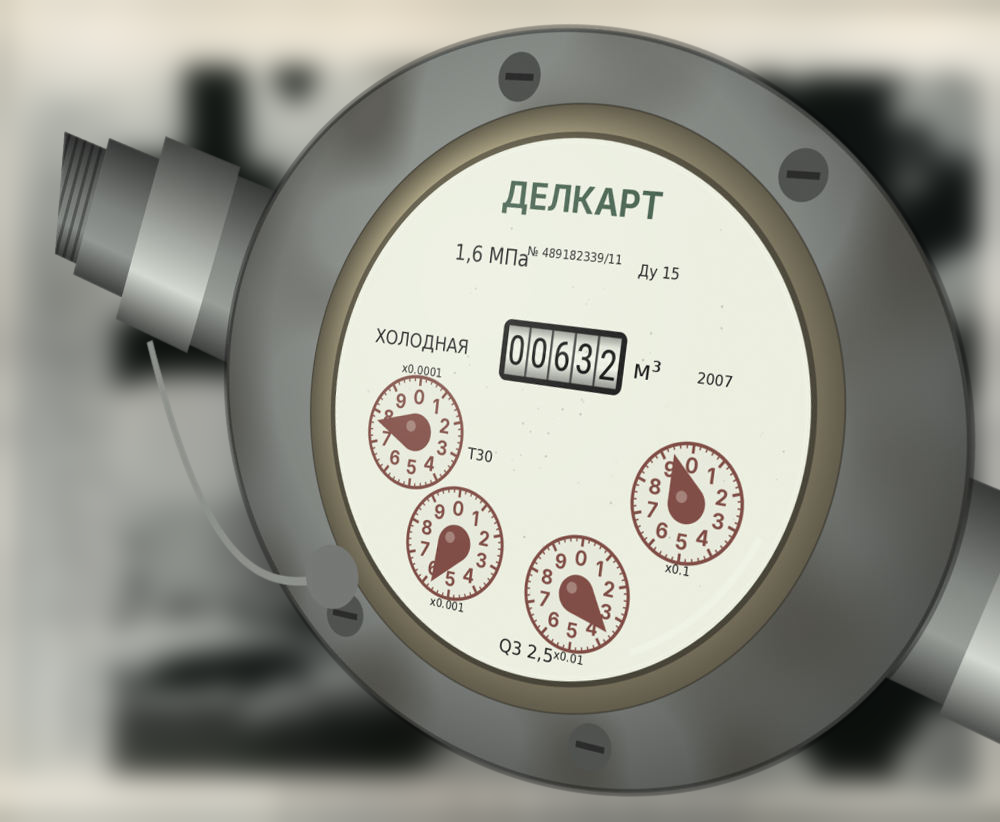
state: 631.9357m³
